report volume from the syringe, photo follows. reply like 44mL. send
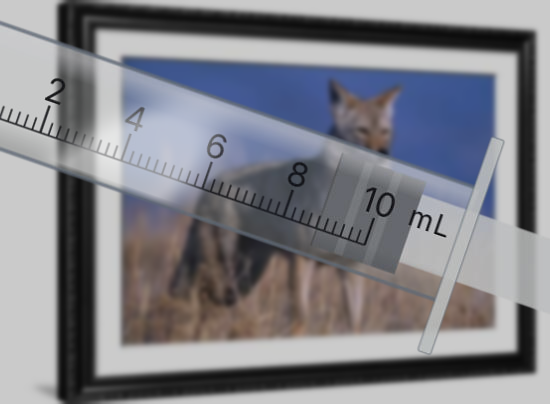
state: 8.8mL
